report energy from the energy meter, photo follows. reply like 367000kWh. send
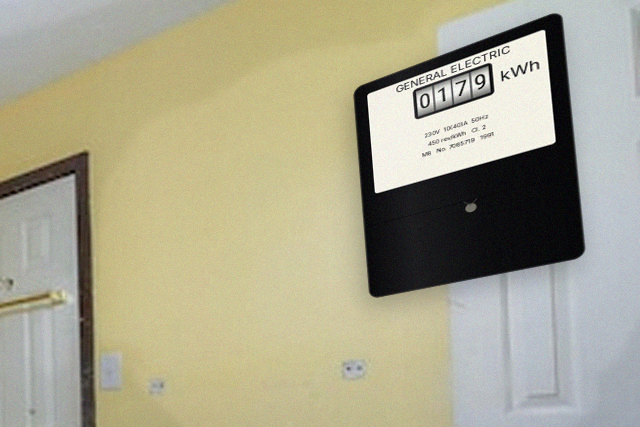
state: 179kWh
